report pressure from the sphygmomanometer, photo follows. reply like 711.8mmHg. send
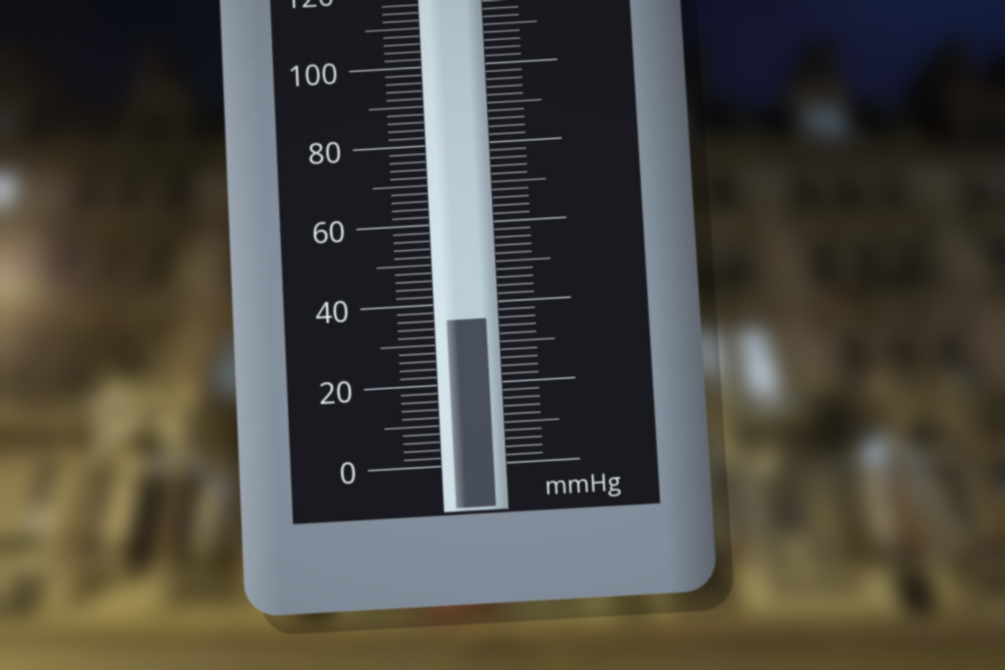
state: 36mmHg
